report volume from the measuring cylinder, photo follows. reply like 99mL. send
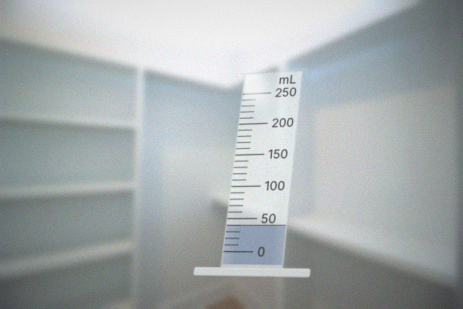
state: 40mL
